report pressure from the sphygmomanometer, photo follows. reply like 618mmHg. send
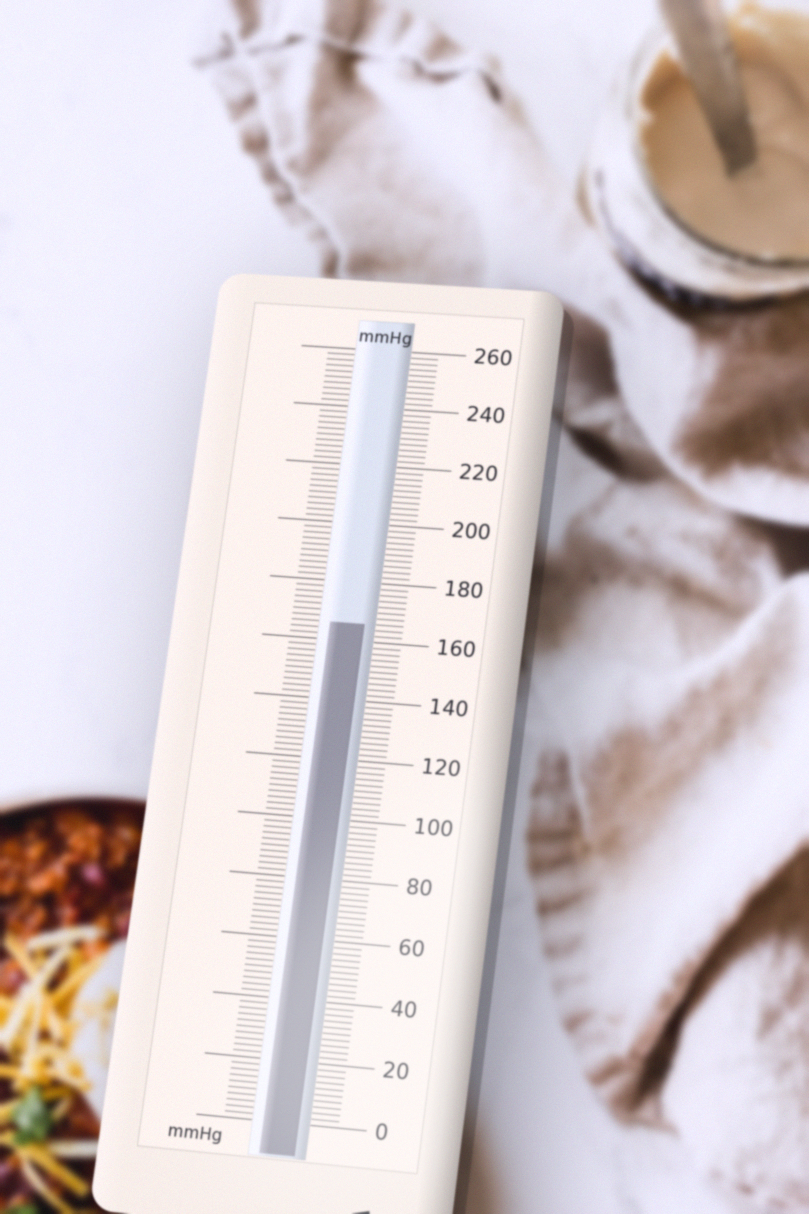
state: 166mmHg
